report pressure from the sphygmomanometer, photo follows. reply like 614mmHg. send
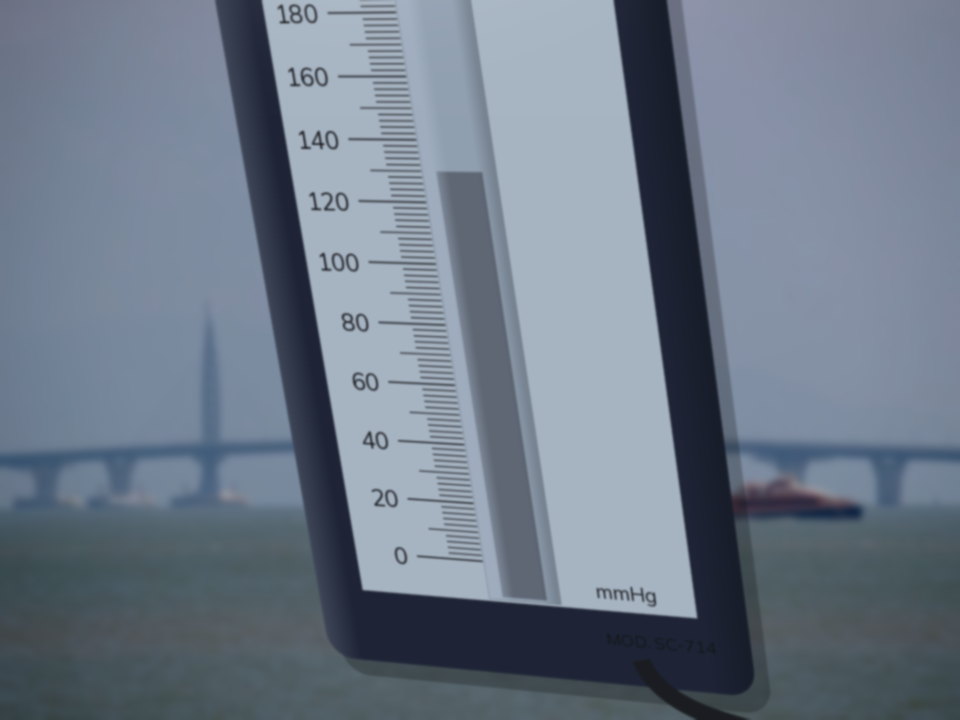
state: 130mmHg
